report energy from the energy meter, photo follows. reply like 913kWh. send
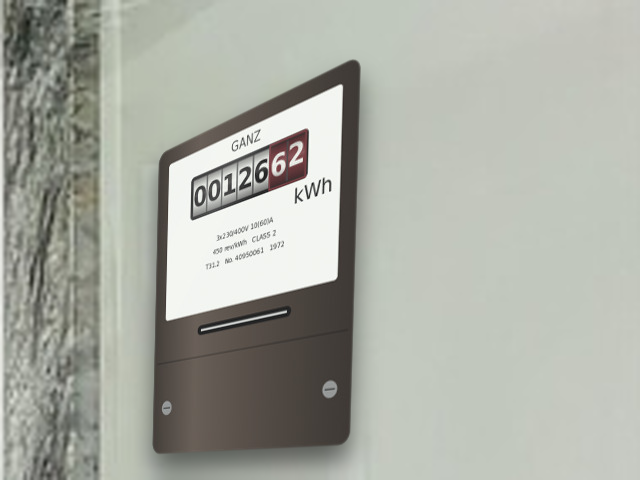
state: 126.62kWh
